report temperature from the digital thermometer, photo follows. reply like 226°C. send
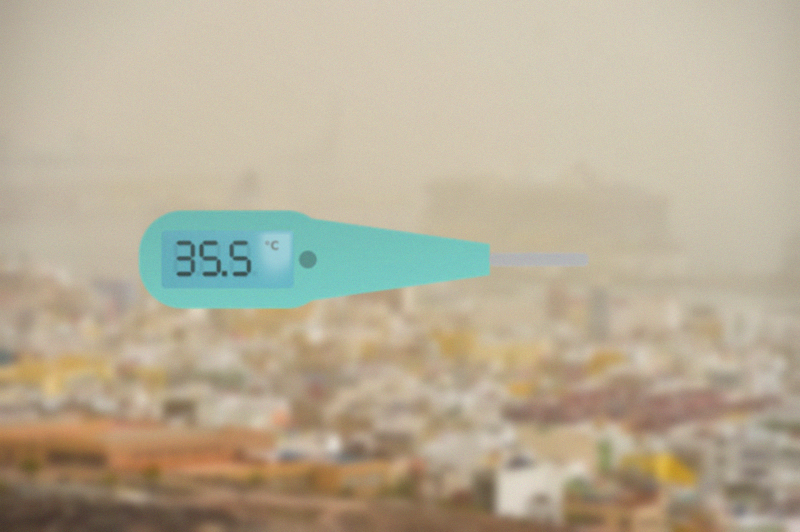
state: 35.5°C
